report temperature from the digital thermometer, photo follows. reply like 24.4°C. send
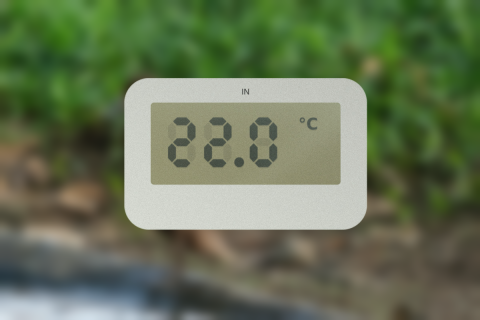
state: 22.0°C
